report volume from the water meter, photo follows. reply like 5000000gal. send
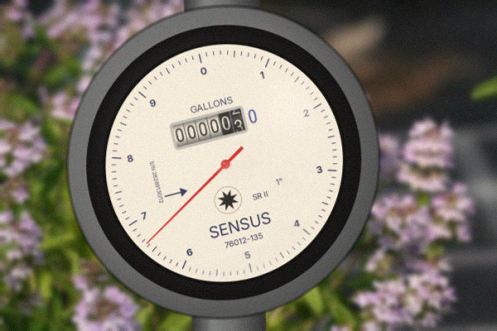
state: 26.6gal
